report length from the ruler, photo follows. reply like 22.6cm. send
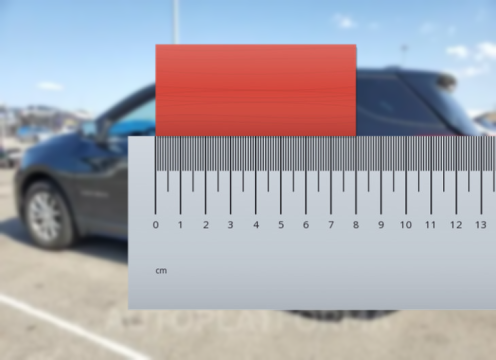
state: 8cm
